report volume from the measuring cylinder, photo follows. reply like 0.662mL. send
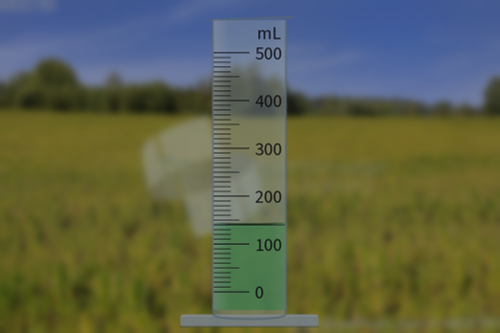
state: 140mL
